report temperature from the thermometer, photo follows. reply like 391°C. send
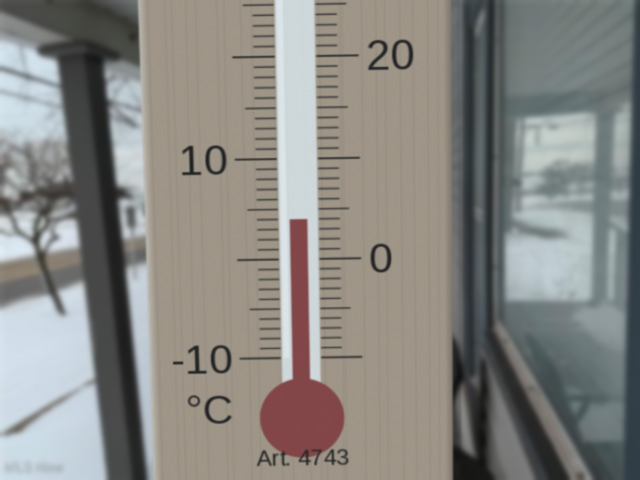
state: 4°C
